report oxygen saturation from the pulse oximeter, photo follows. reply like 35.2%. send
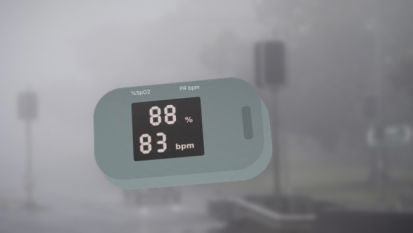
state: 88%
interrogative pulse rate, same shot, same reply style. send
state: 83bpm
